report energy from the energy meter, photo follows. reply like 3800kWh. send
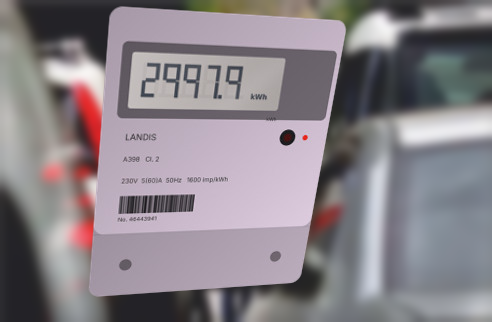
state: 2997.9kWh
